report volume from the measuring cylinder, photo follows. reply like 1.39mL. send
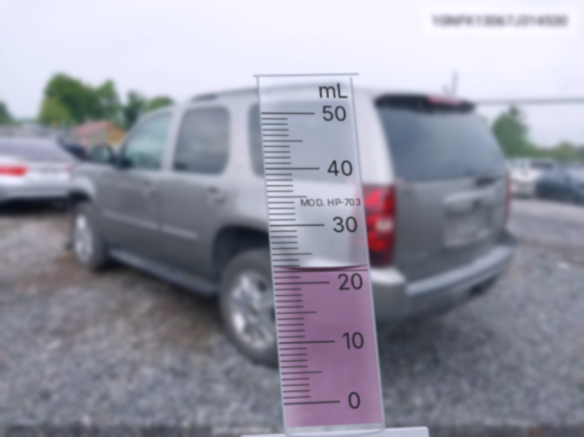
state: 22mL
